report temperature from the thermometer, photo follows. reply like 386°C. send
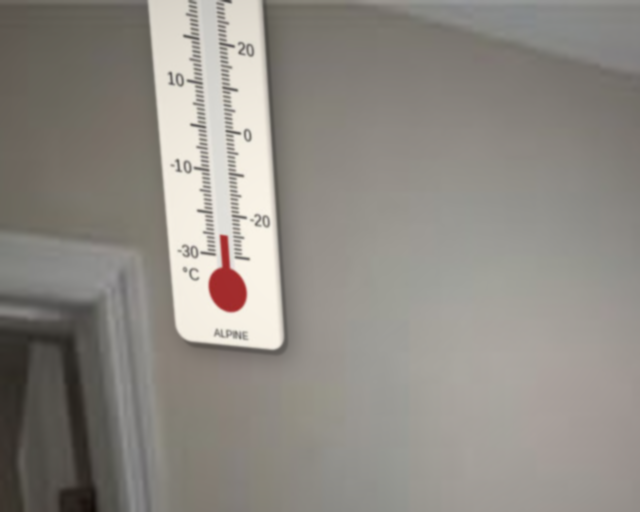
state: -25°C
